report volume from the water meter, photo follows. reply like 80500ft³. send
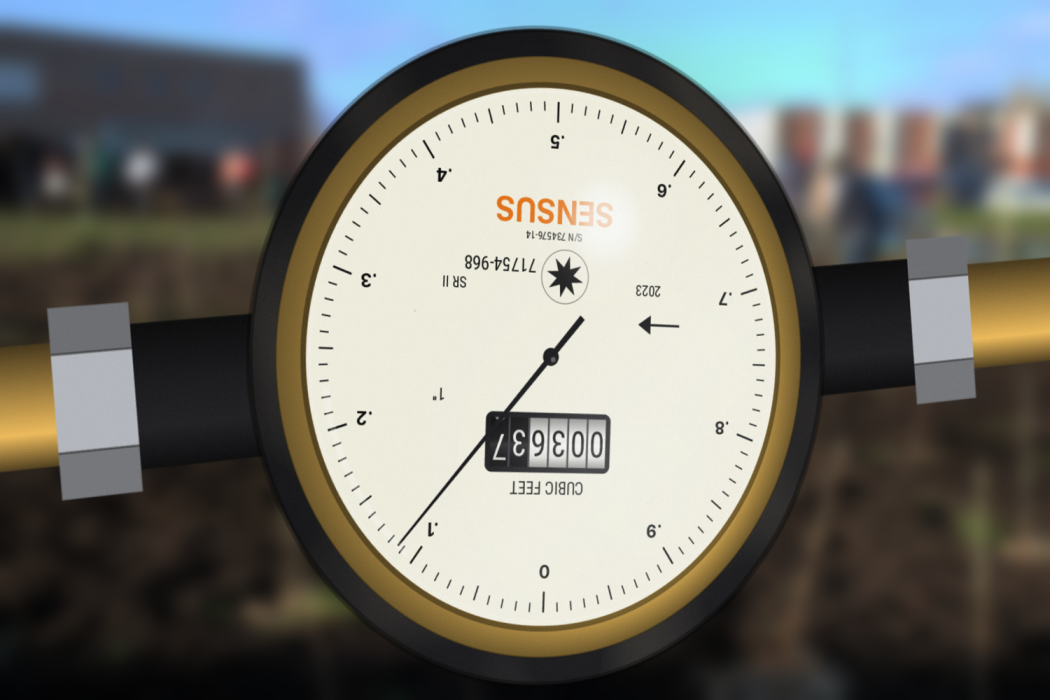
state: 3637.11ft³
